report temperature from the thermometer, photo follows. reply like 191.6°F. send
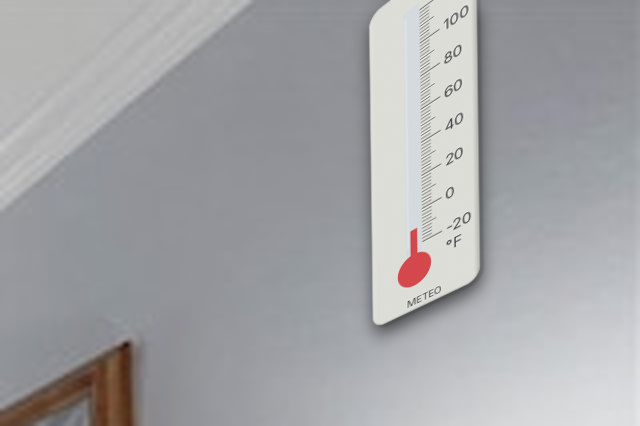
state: -10°F
